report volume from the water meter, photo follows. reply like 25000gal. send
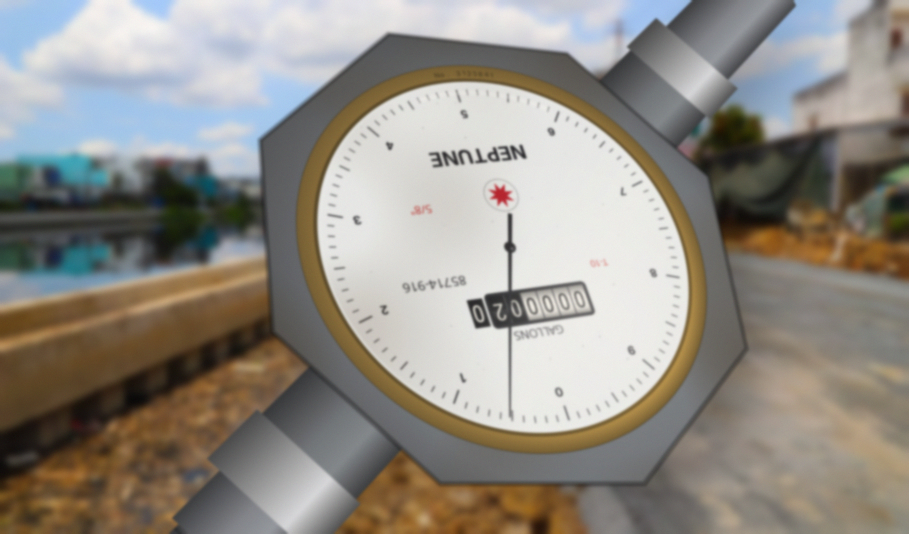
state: 20.5gal
